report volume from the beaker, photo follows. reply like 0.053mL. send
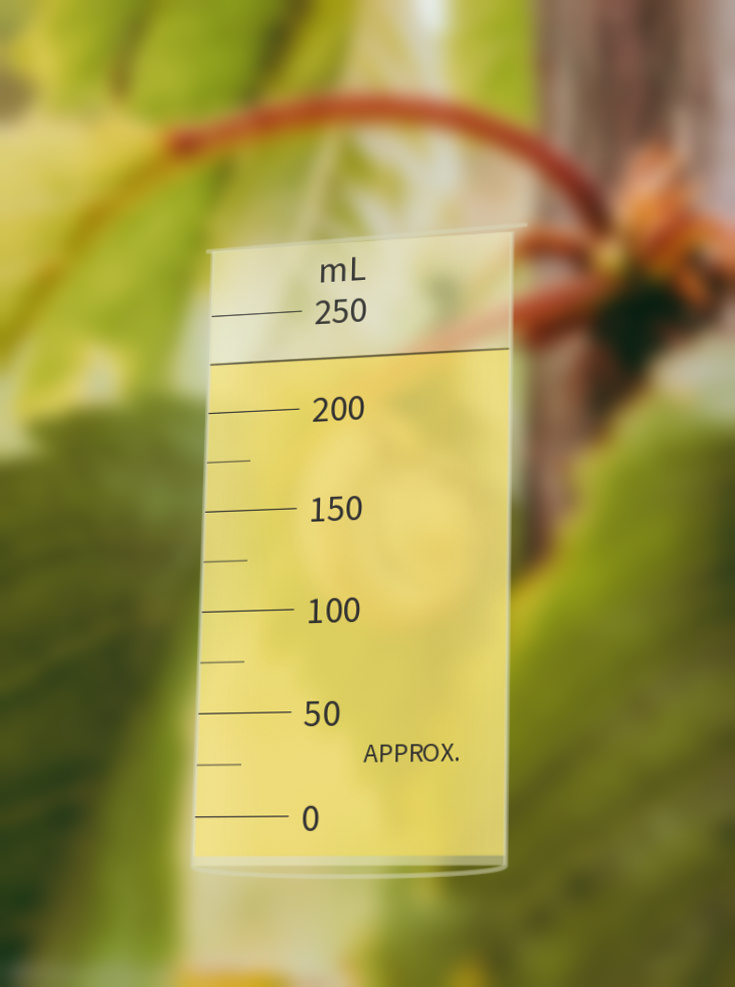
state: 225mL
